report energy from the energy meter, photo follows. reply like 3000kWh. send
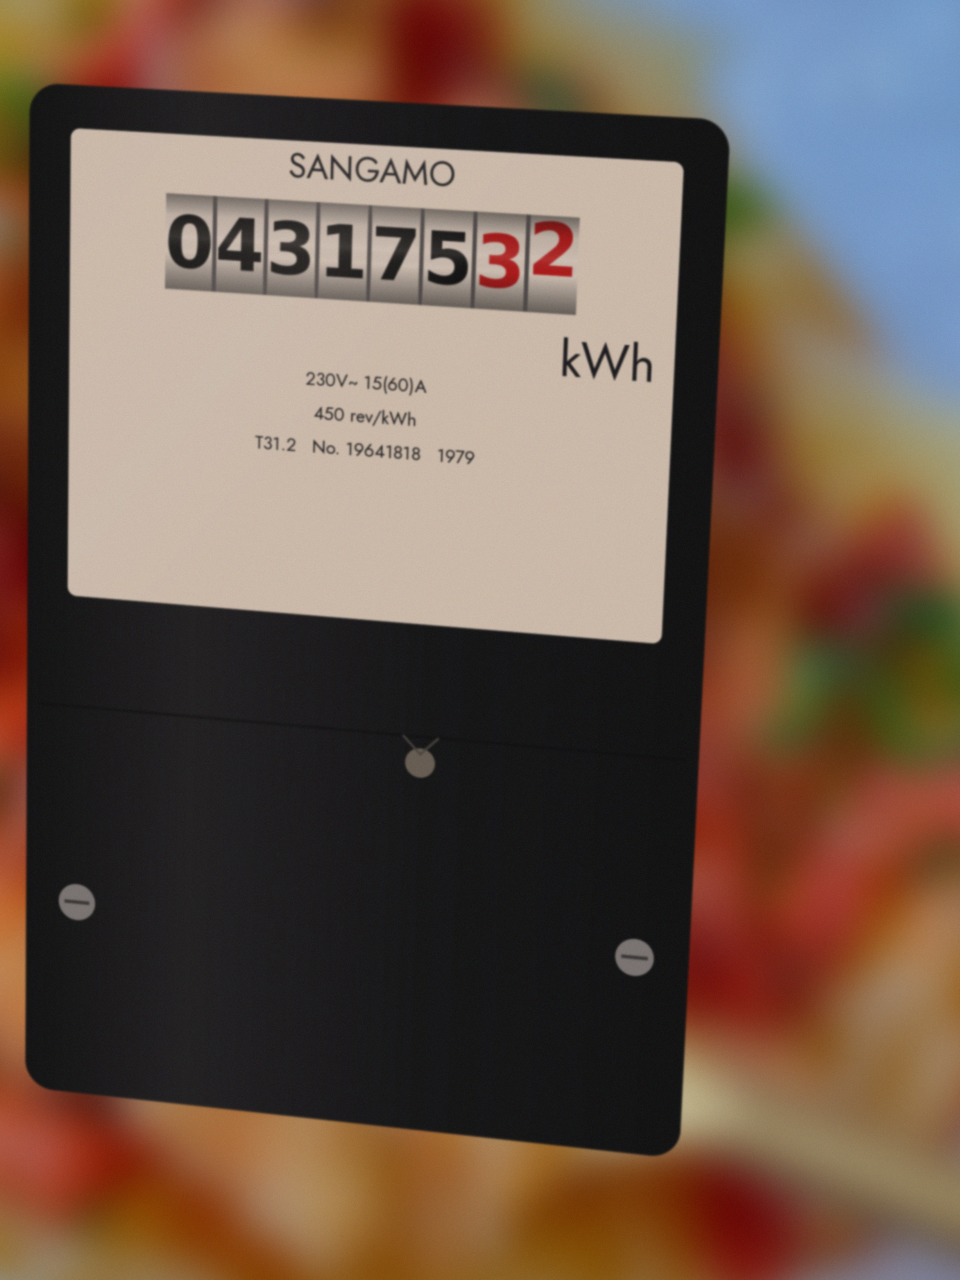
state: 43175.32kWh
